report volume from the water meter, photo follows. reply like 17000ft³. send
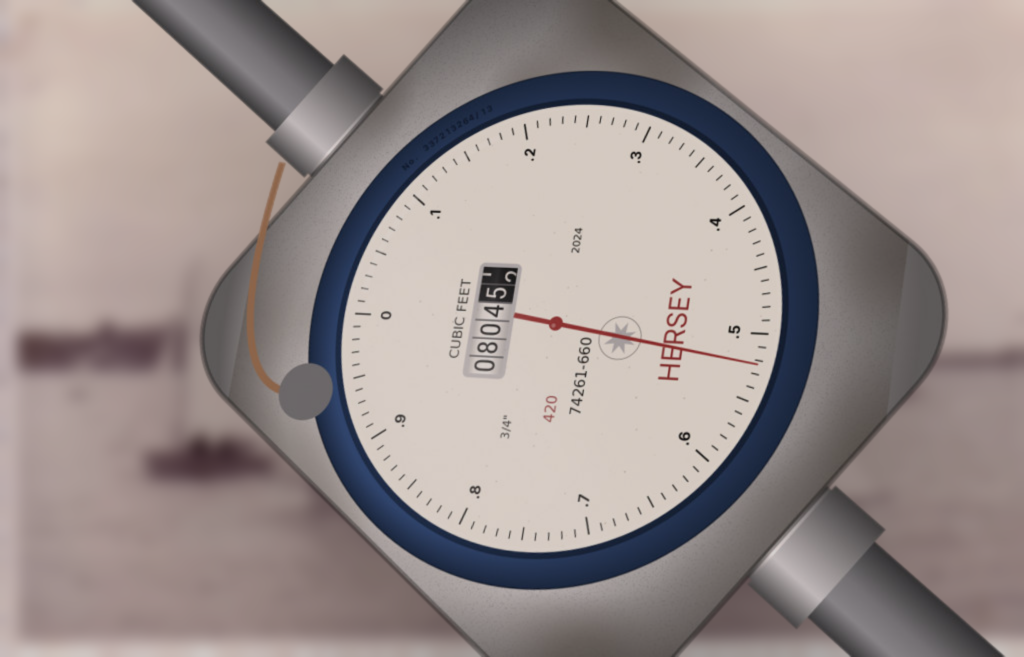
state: 80451.52ft³
